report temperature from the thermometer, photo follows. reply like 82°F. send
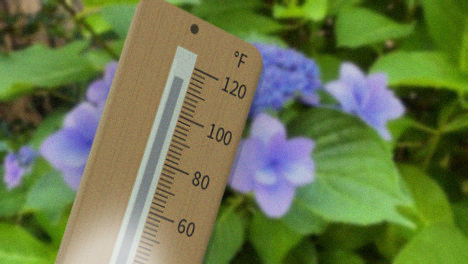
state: 114°F
